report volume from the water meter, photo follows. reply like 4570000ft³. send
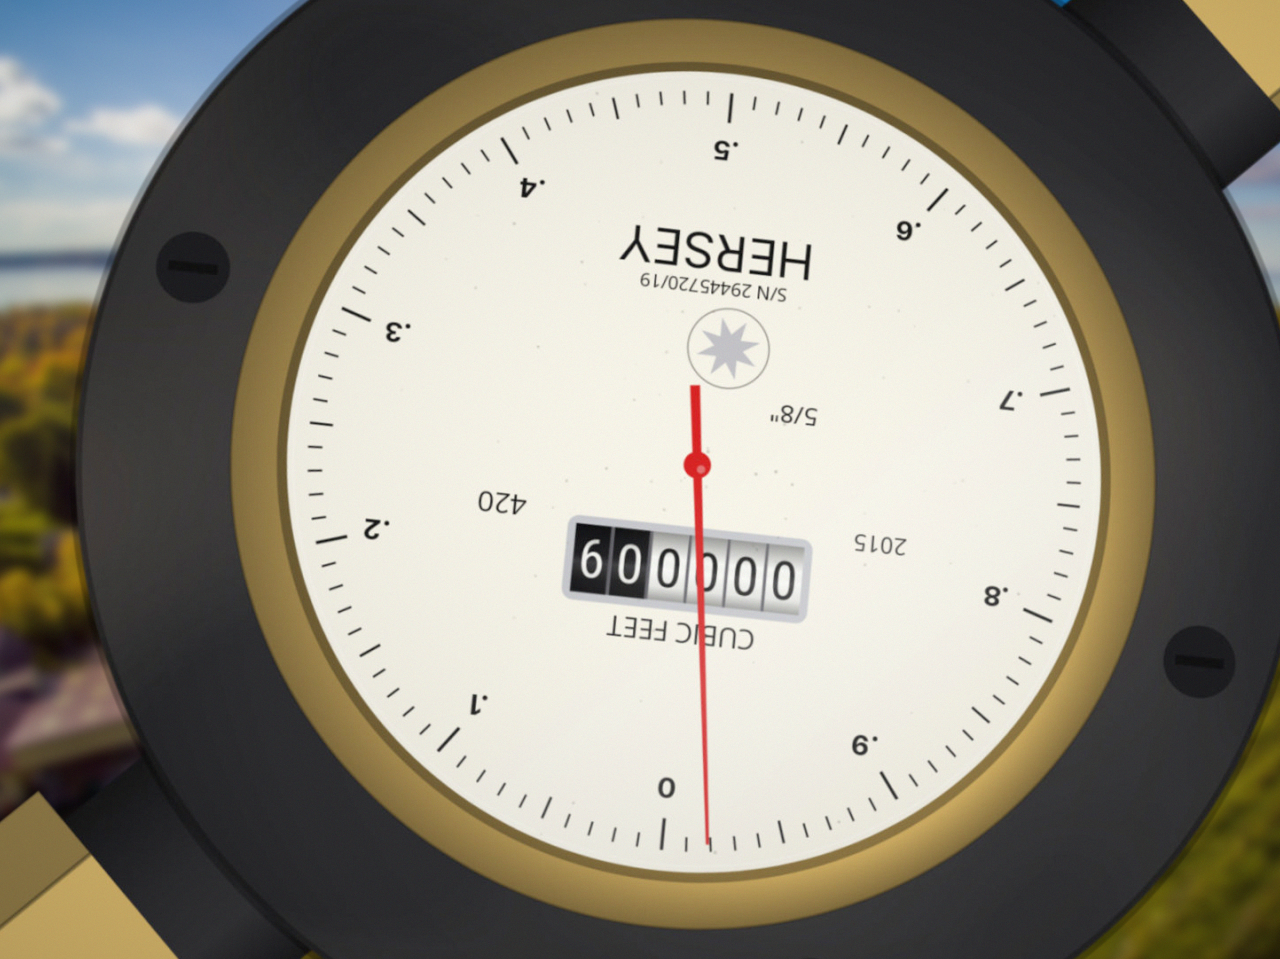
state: 8.98ft³
